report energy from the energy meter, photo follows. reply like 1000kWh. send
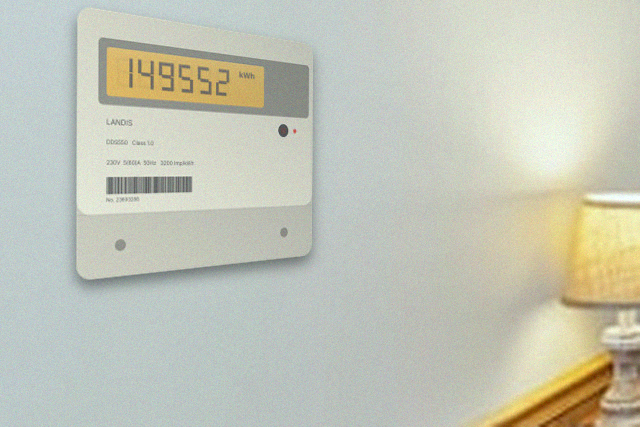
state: 149552kWh
